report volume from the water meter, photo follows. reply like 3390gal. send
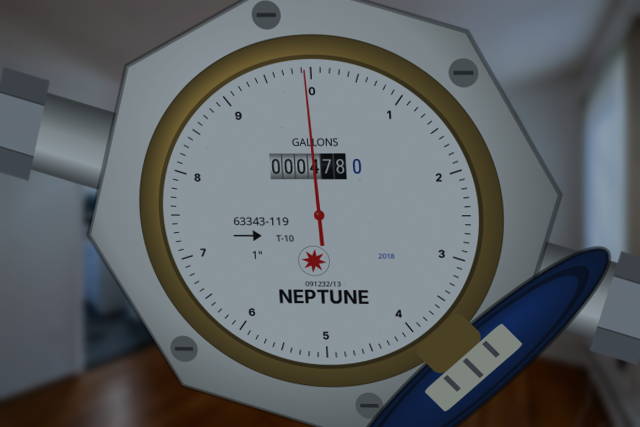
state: 4779.9gal
